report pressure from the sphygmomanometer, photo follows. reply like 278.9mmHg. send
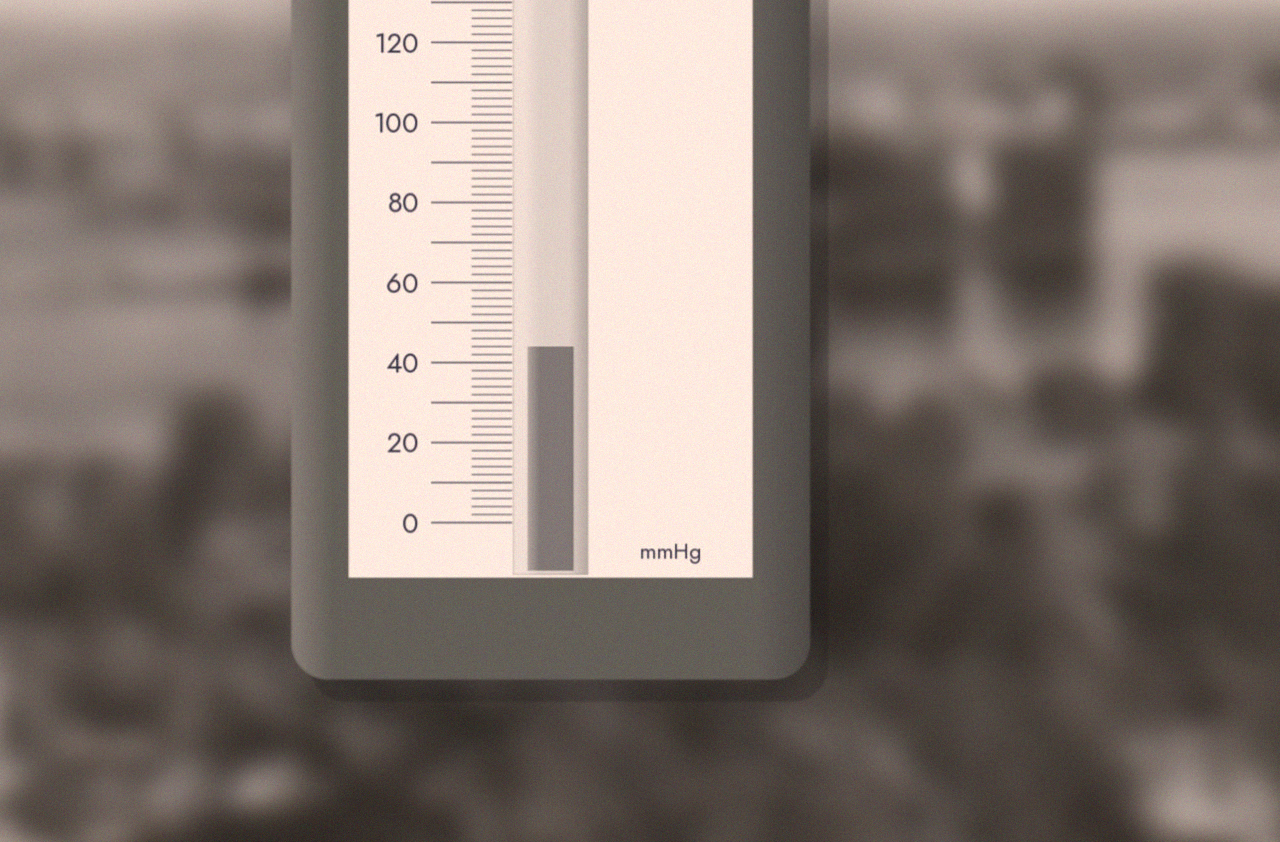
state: 44mmHg
